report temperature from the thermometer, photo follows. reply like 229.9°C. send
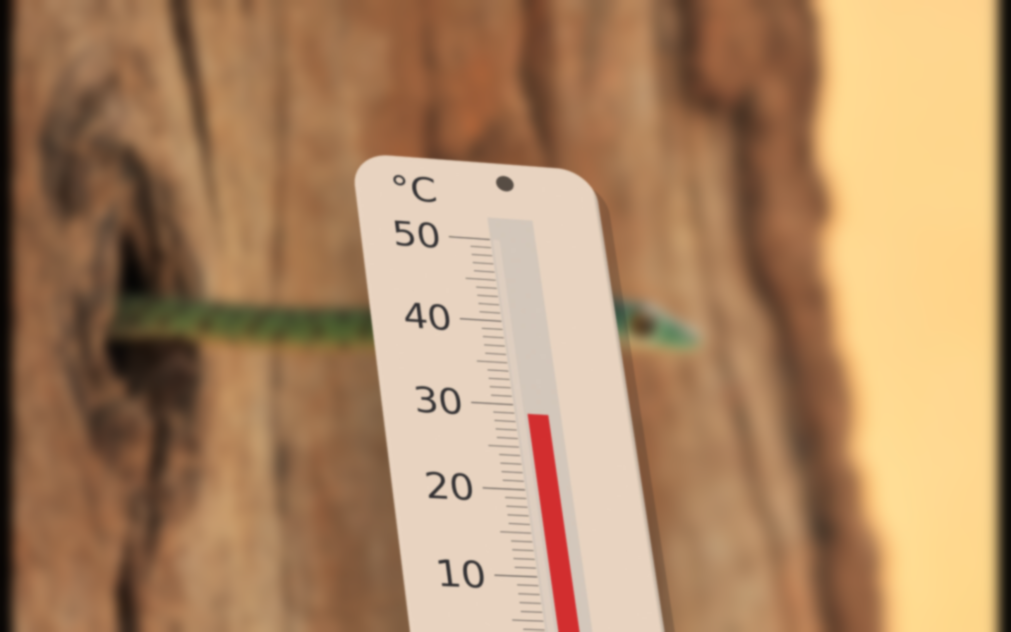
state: 29°C
